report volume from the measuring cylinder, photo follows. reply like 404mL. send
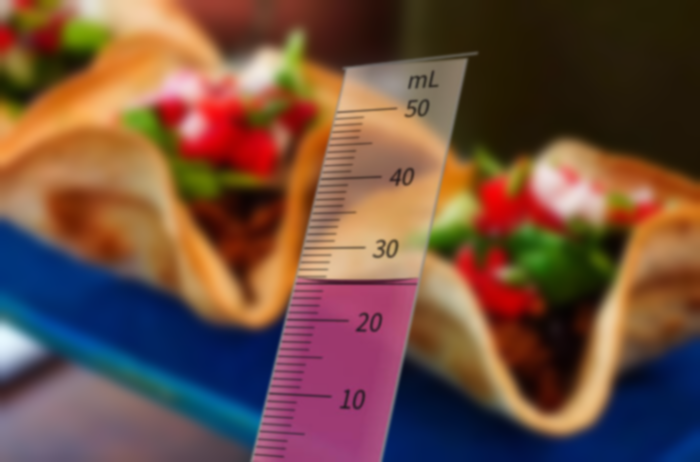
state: 25mL
